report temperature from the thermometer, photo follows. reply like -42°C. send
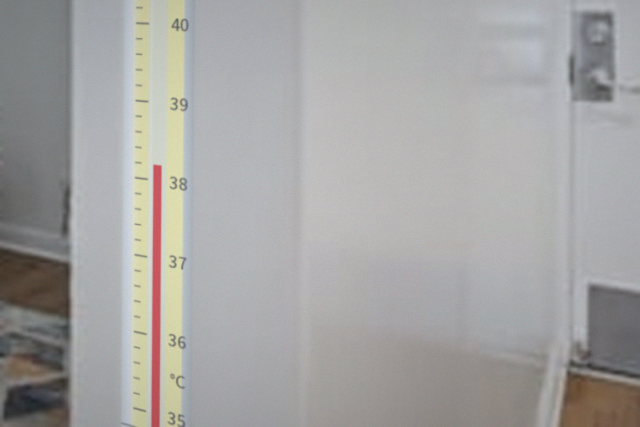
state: 38.2°C
